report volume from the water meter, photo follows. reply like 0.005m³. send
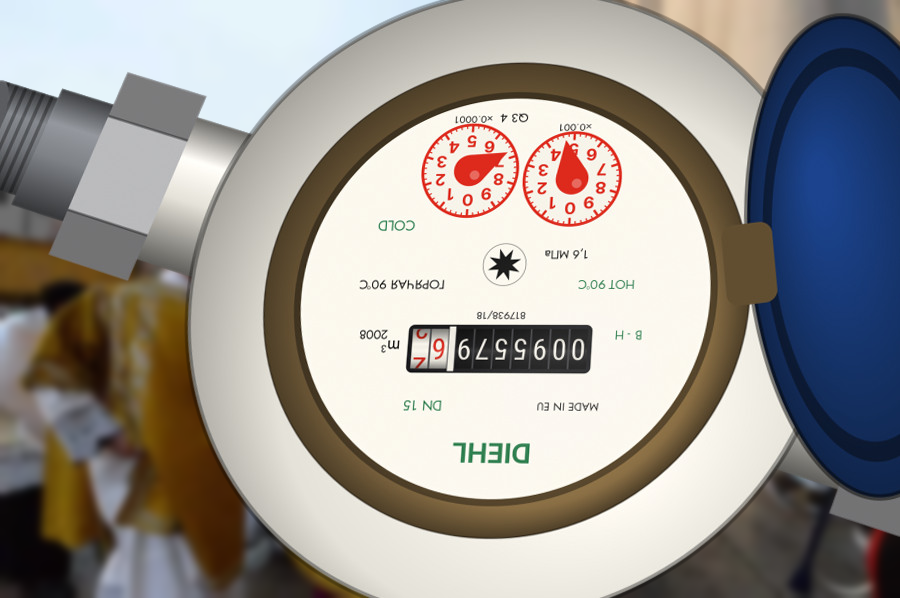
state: 95579.6246m³
